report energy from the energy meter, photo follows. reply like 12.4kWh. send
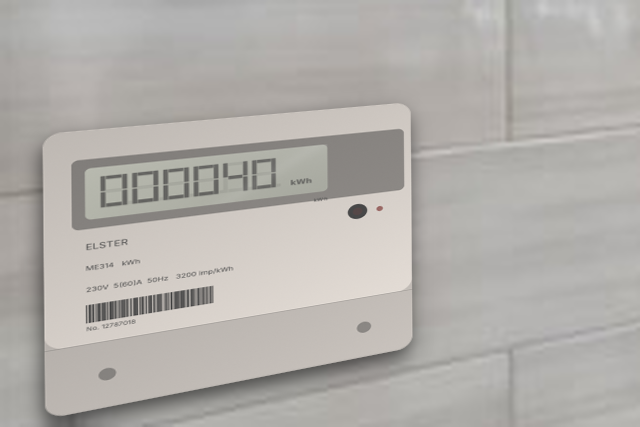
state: 40kWh
